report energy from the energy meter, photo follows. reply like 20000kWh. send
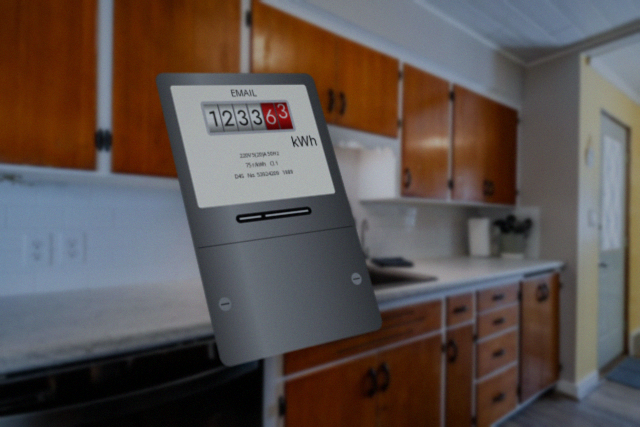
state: 1233.63kWh
